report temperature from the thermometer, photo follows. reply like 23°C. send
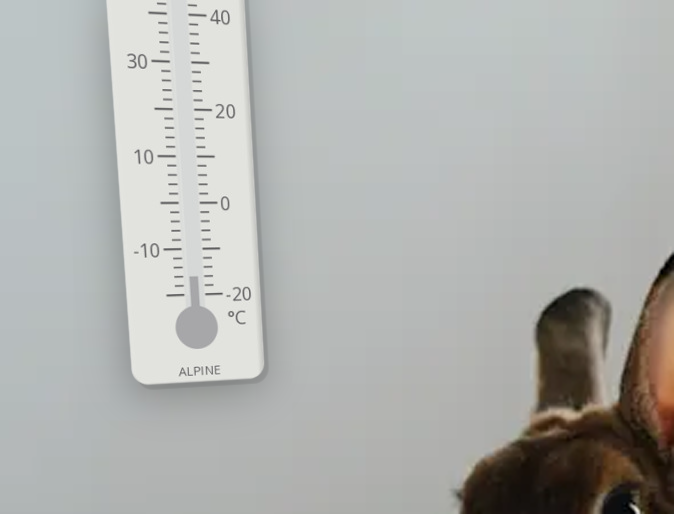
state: -16°C
